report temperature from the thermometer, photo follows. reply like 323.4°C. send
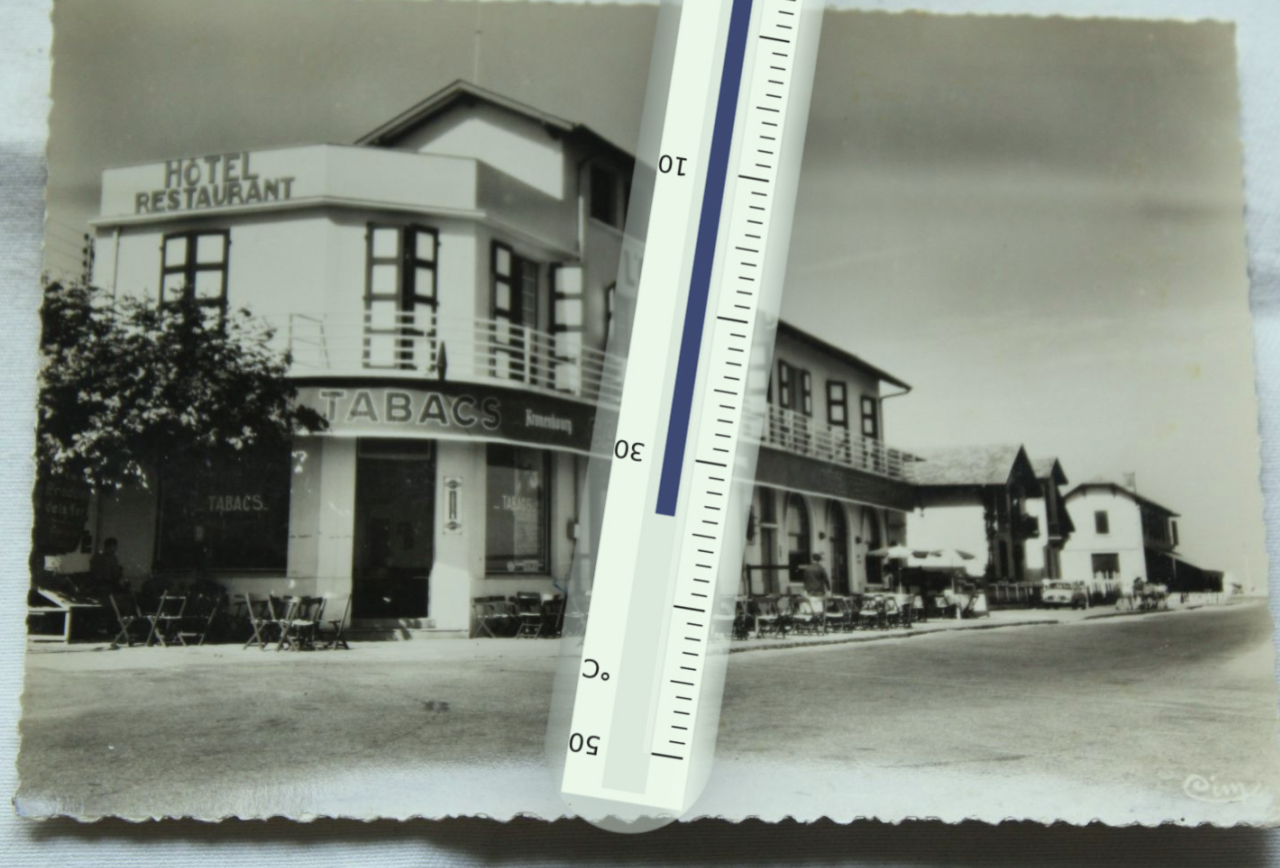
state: 34°C
